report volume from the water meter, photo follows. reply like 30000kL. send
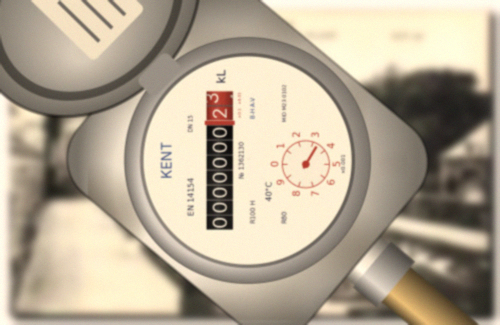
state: 0.233kL
